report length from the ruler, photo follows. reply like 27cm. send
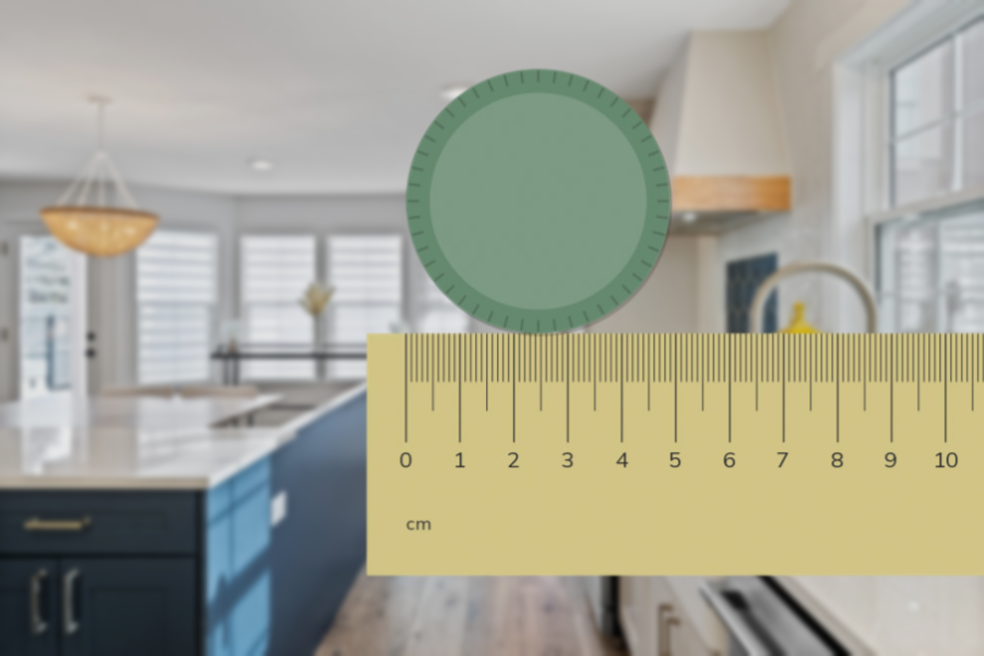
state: 4.9cm
